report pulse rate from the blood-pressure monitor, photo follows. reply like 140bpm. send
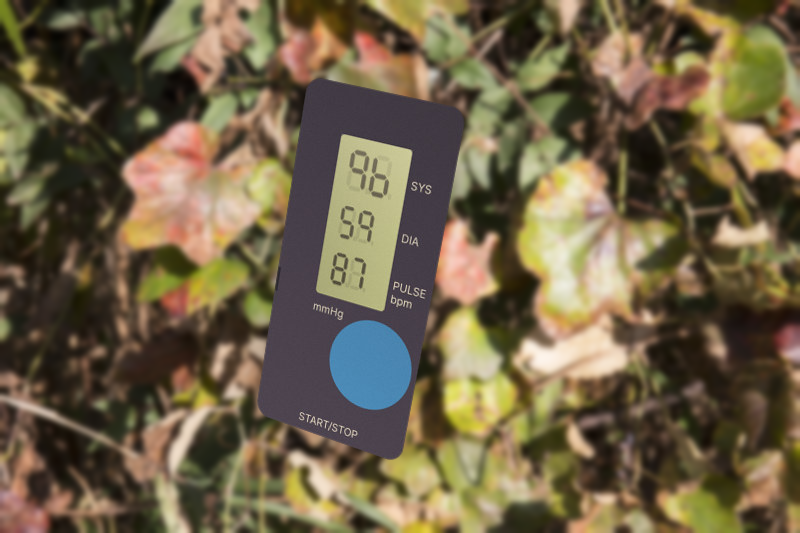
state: 87bpm
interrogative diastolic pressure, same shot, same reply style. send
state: 59mmHg
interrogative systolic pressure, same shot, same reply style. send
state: 96mmHg
